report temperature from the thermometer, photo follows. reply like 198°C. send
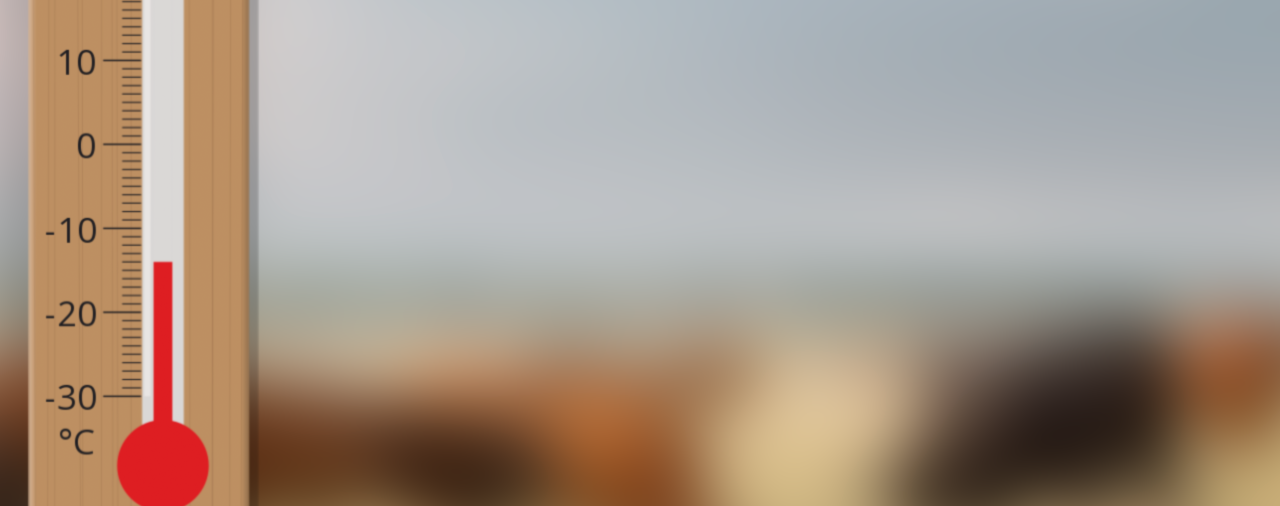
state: -14°C
